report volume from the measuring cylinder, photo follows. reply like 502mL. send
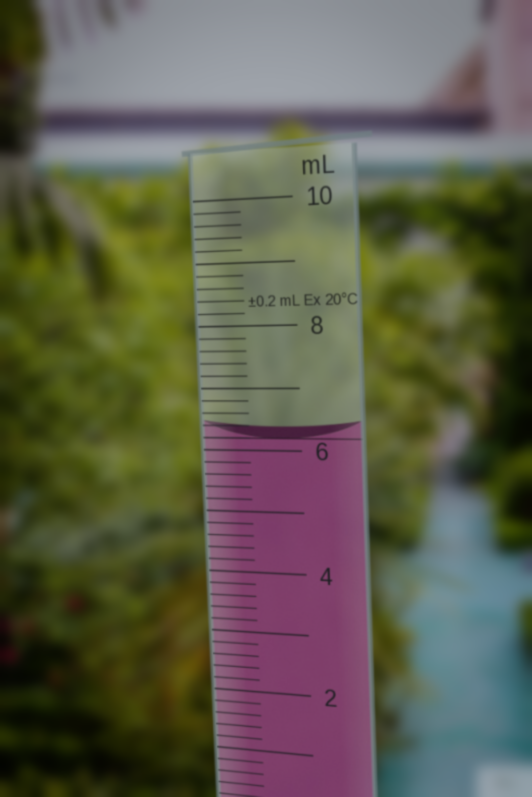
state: 6.2mL
